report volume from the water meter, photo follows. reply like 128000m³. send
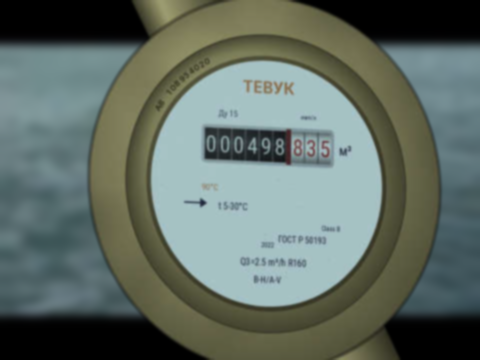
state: 498.835m³
